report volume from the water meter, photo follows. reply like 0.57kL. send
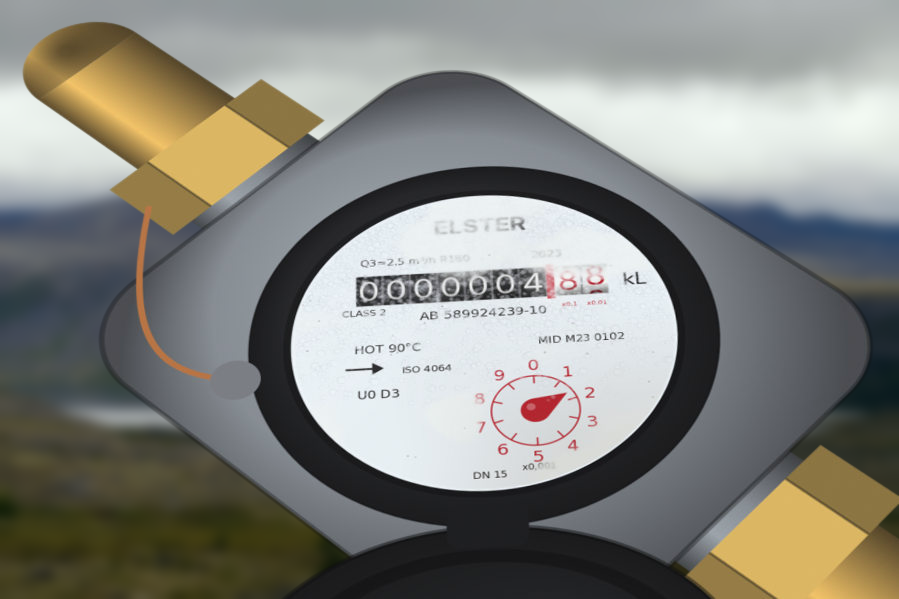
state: 4.881kL
